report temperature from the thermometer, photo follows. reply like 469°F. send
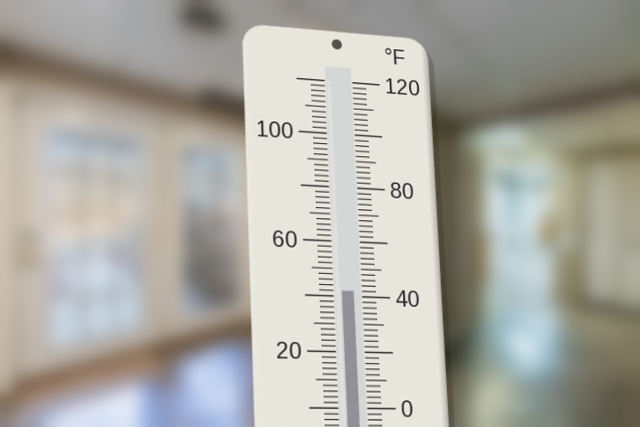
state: 42°F
